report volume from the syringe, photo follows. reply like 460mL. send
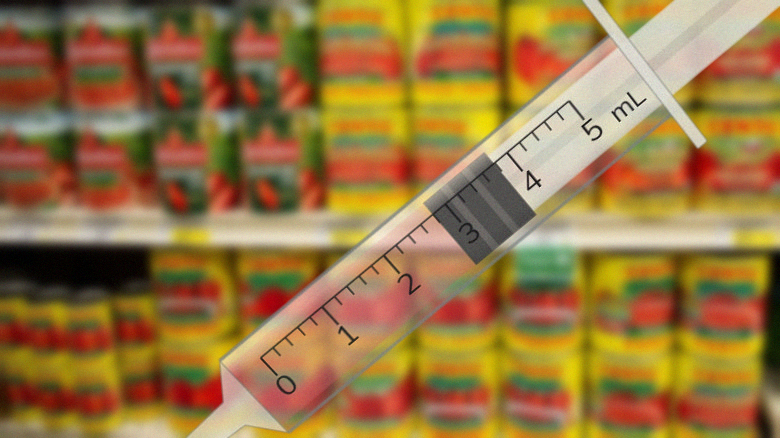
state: 2.8mL
